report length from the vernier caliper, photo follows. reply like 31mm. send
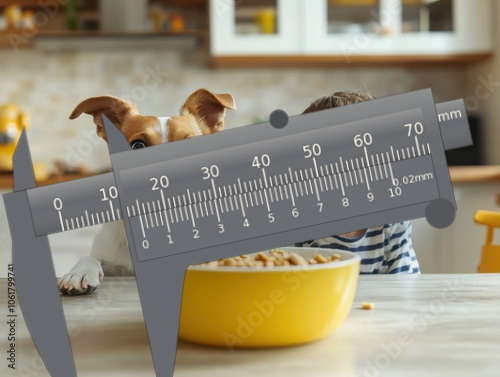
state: 15.0mm
